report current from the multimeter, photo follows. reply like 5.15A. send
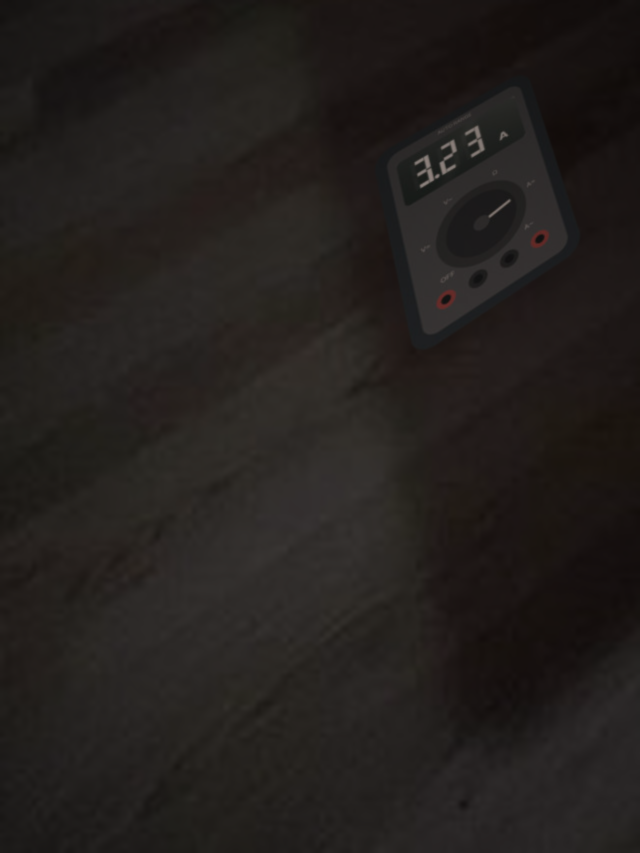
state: 3.23A
